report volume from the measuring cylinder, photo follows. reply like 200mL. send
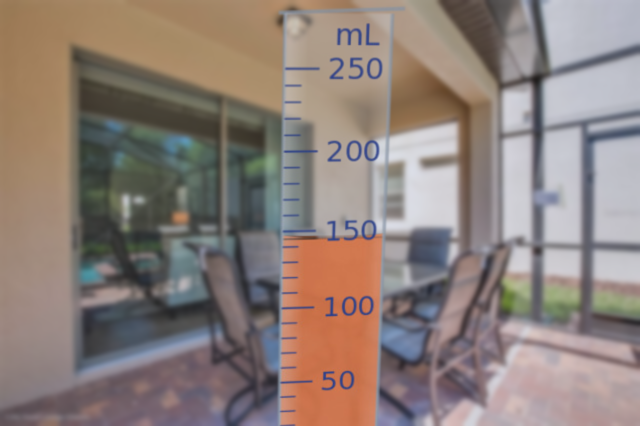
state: 145mL
